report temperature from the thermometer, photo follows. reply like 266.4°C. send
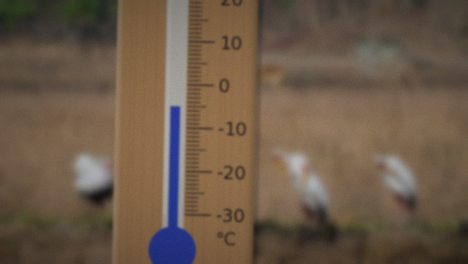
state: -5°C
